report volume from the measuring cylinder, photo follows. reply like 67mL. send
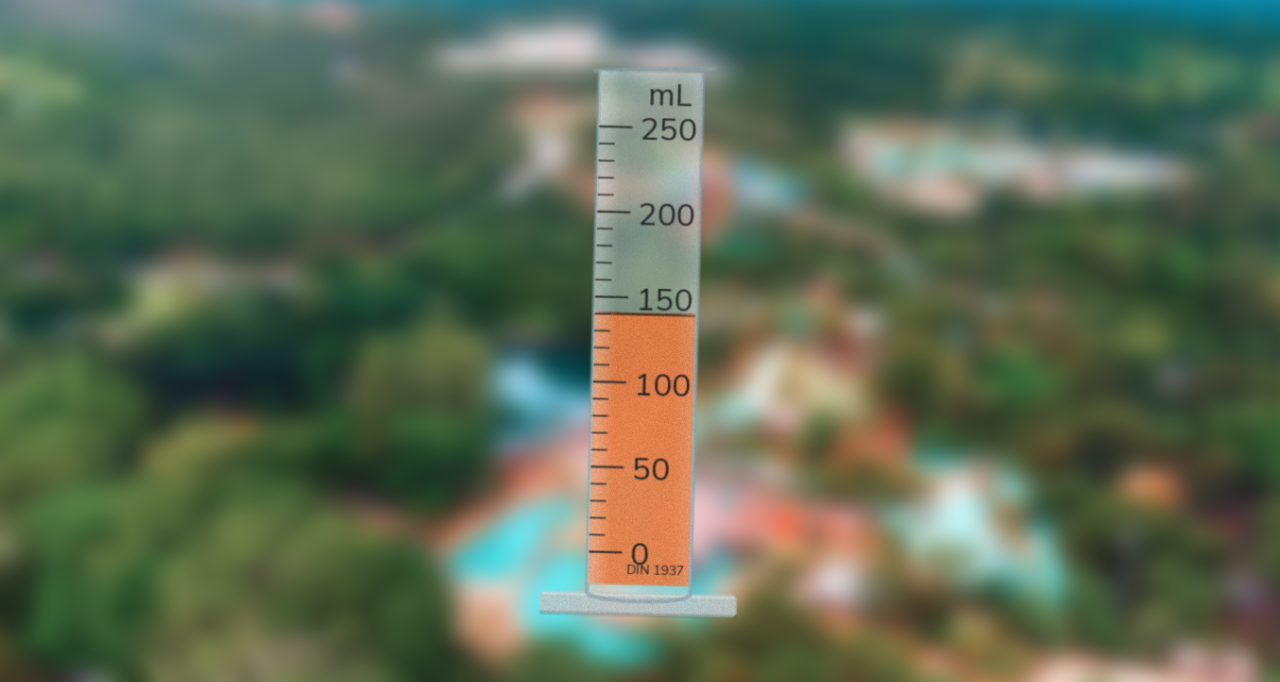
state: 140mL
